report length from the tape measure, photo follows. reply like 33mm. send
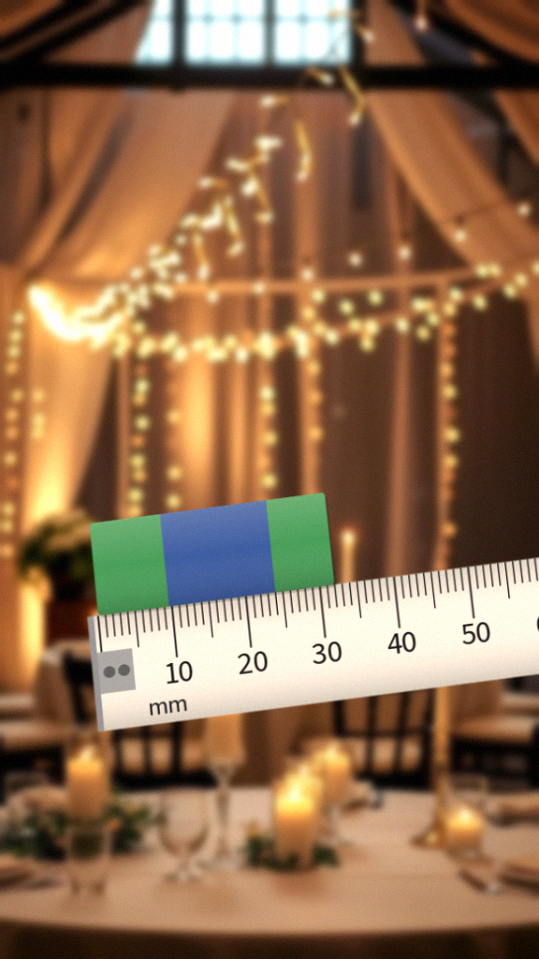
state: 32mm
